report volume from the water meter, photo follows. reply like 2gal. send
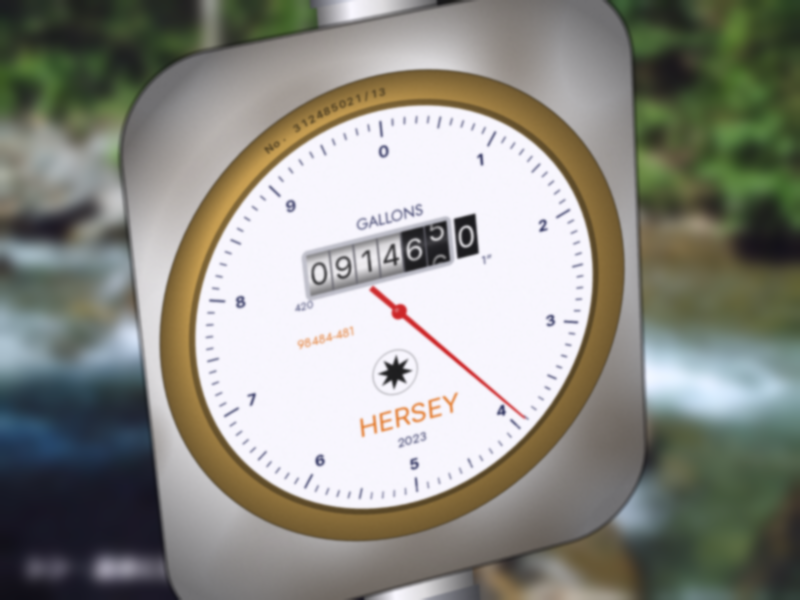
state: 914653.9gal
